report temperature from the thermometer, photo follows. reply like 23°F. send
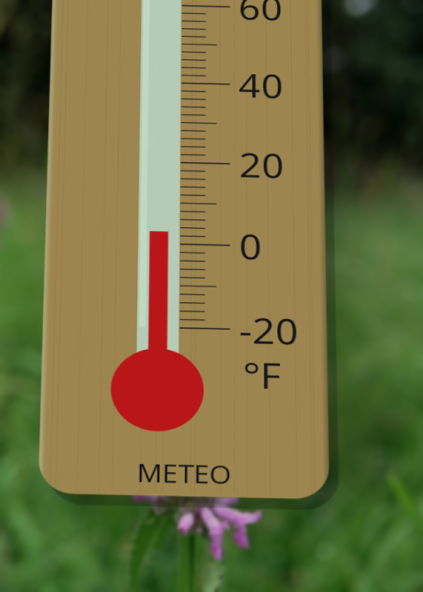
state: 3°F
